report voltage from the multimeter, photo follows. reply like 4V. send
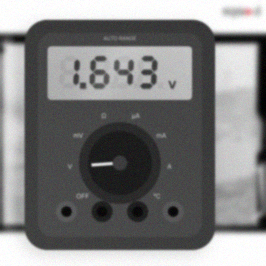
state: 1.643V
